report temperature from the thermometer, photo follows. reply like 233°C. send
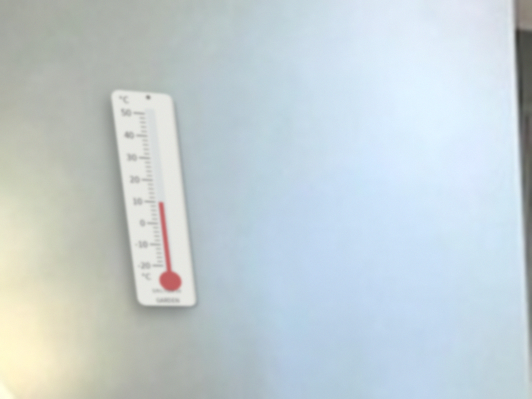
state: 10°C
